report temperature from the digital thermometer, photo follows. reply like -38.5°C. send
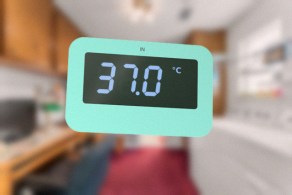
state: 37.0°C
